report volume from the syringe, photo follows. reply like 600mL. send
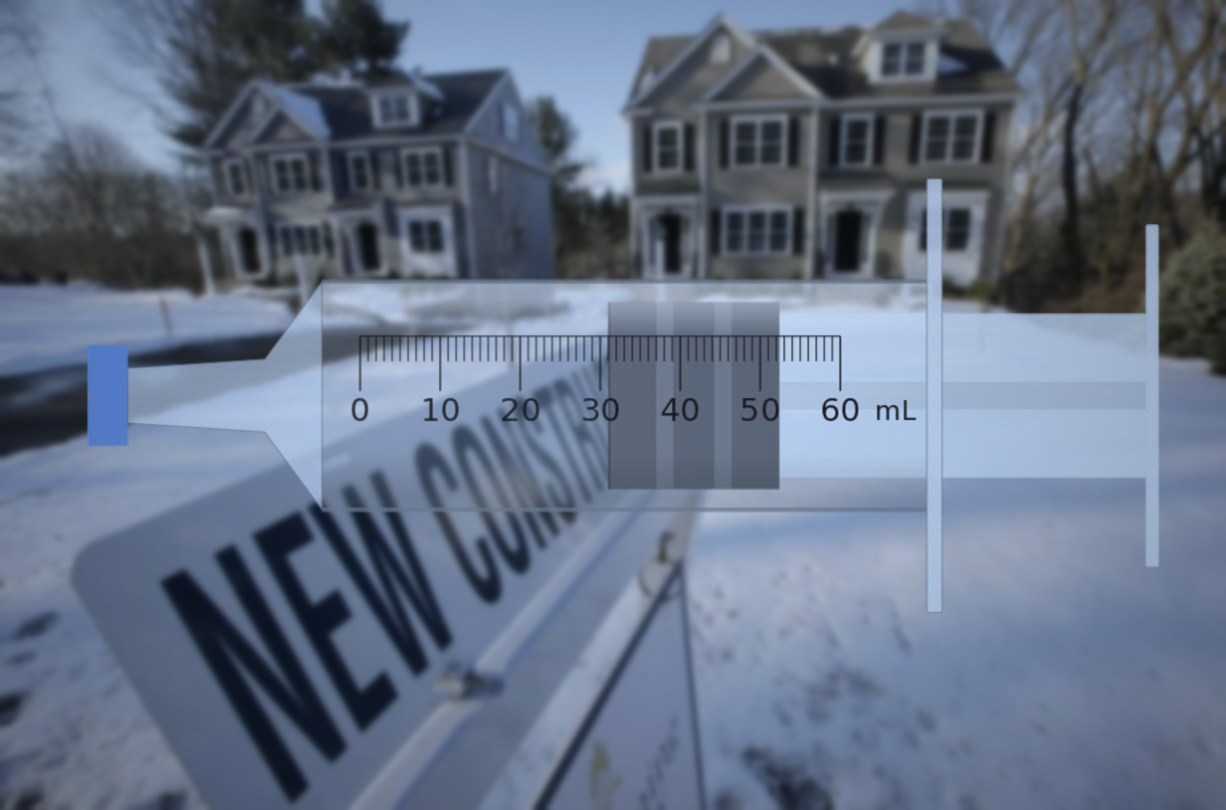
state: 31mL
